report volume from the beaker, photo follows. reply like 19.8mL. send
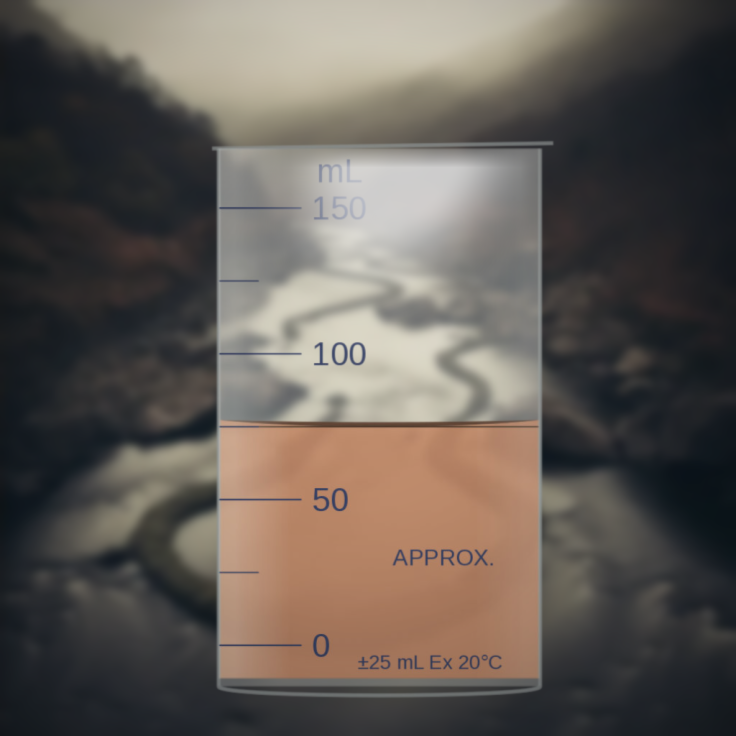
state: 75mL
